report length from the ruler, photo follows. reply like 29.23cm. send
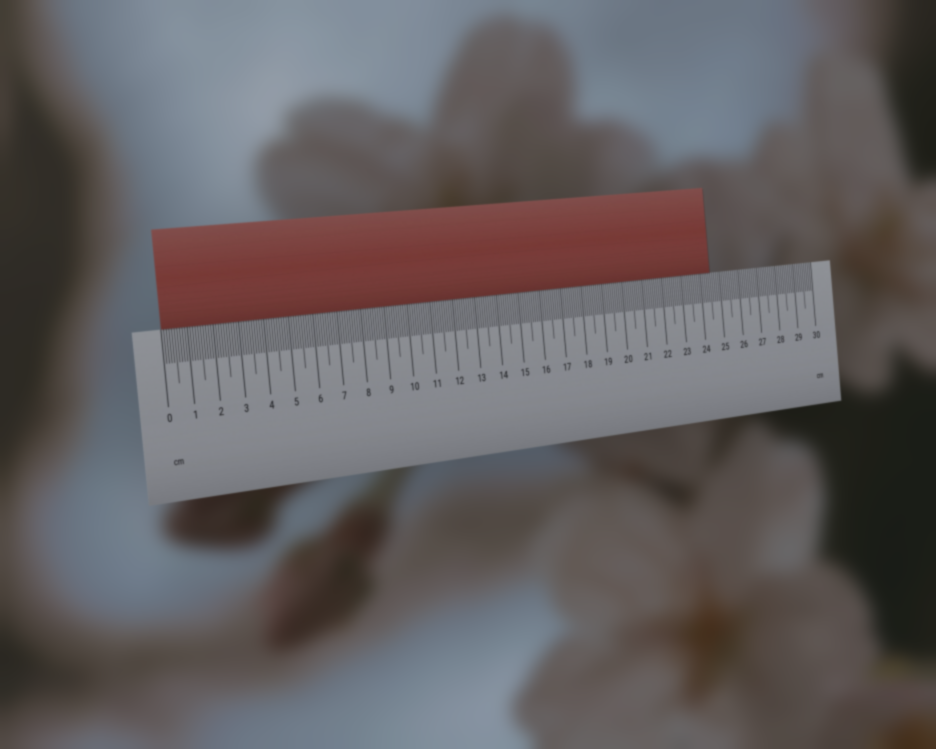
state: 24.5cm
